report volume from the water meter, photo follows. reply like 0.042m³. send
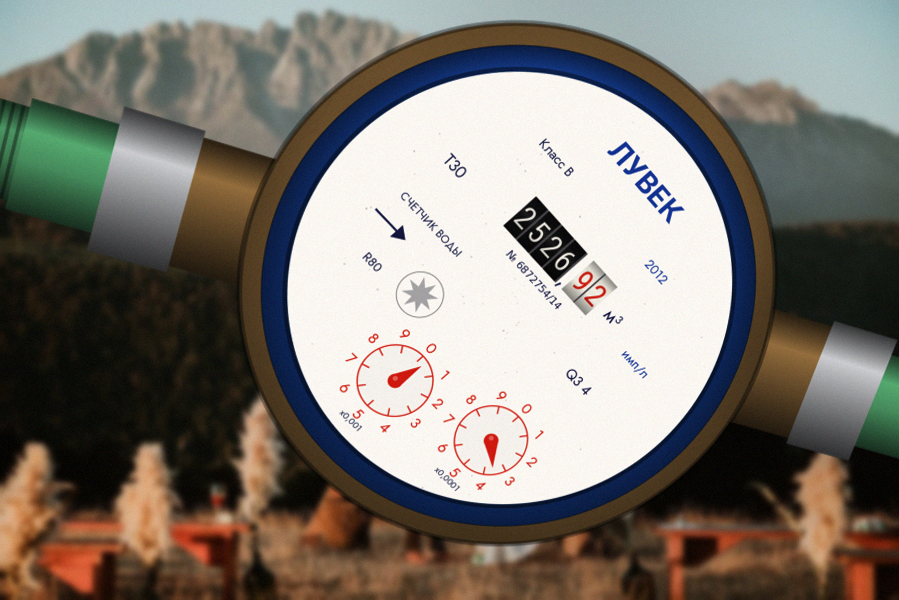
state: 2526.9203m³
